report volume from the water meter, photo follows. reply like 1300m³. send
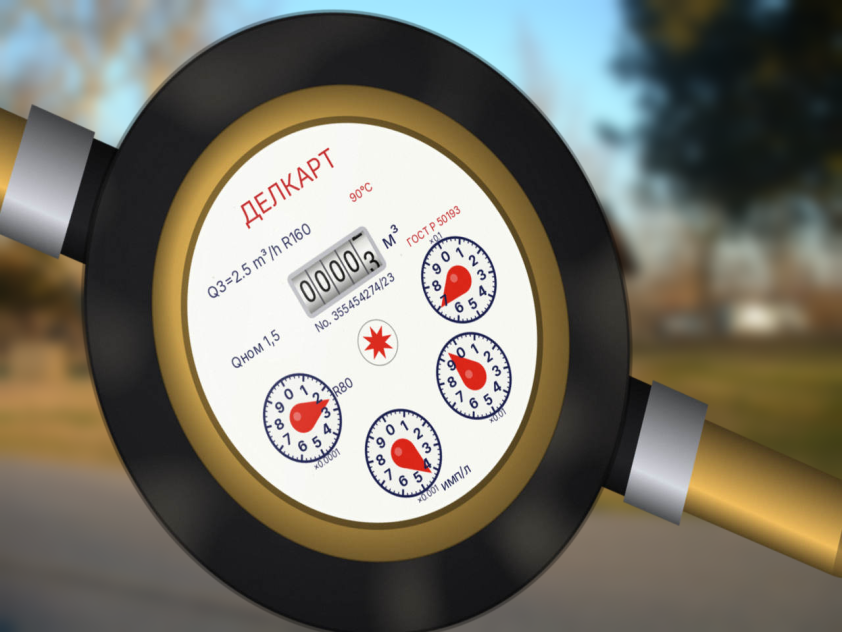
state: 2.6942m³
